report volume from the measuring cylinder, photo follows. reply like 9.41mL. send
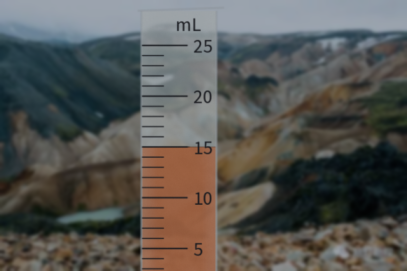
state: 15mL
